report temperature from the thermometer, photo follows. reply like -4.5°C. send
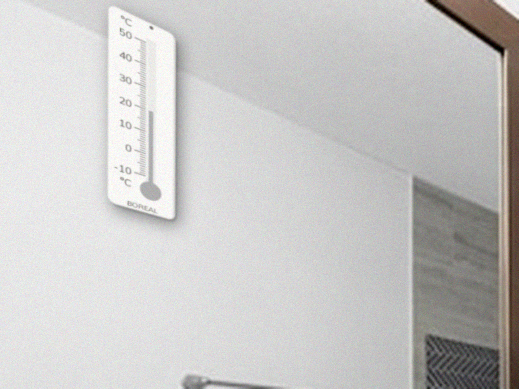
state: 20°C
